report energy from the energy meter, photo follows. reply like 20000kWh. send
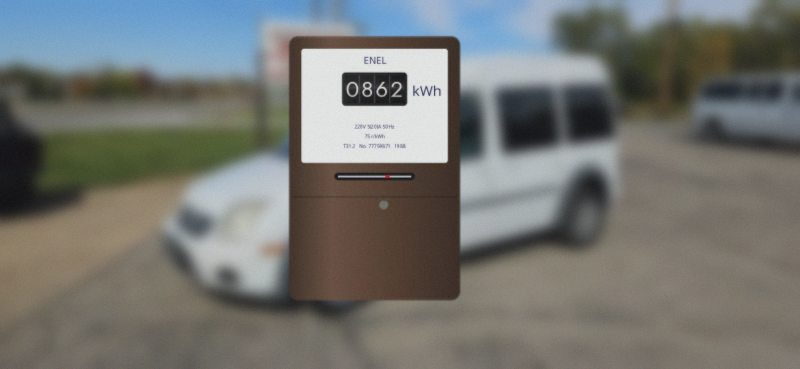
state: 862kWh
